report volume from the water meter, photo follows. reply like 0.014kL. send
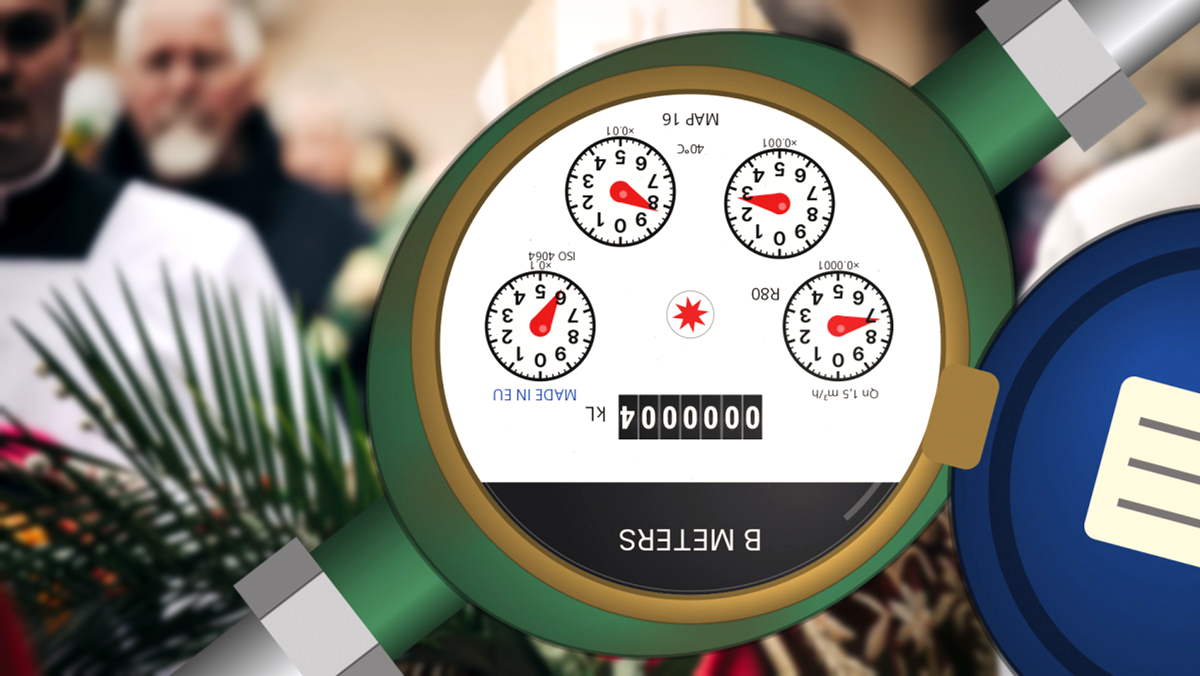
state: 4.5827kL
